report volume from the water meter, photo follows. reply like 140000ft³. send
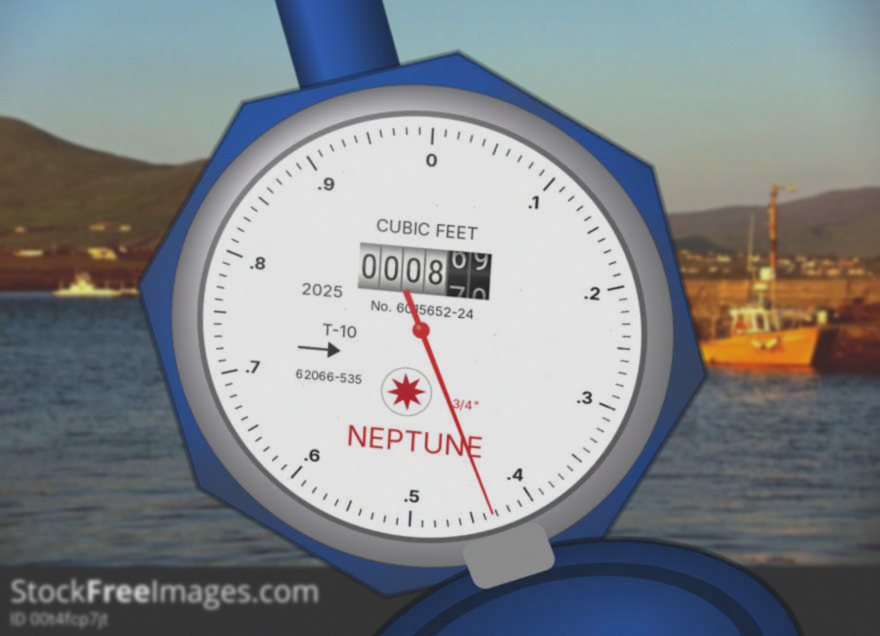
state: 869.43ft³
